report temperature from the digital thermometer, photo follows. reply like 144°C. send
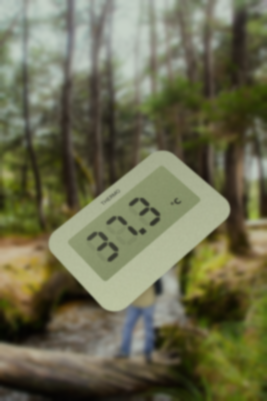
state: 37.3°C
